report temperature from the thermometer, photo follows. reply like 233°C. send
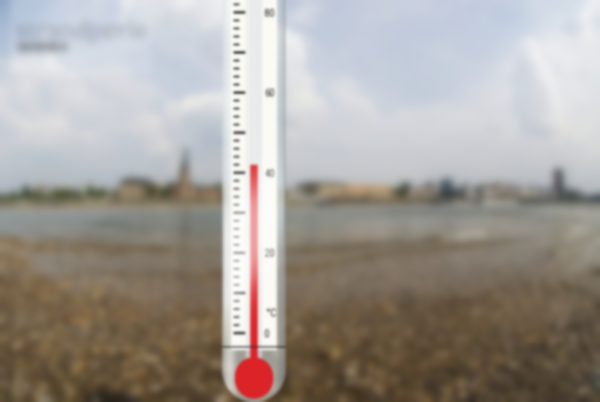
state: 42°C
